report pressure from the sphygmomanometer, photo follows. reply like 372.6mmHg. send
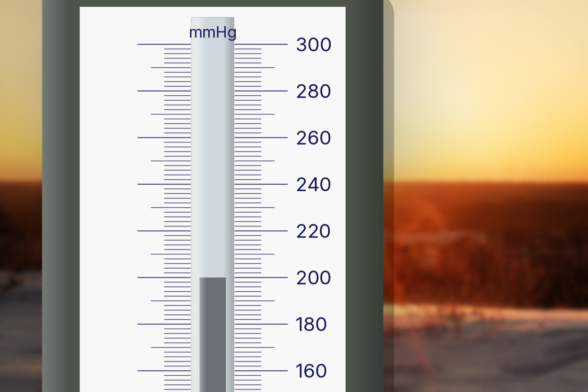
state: 200mmHg
